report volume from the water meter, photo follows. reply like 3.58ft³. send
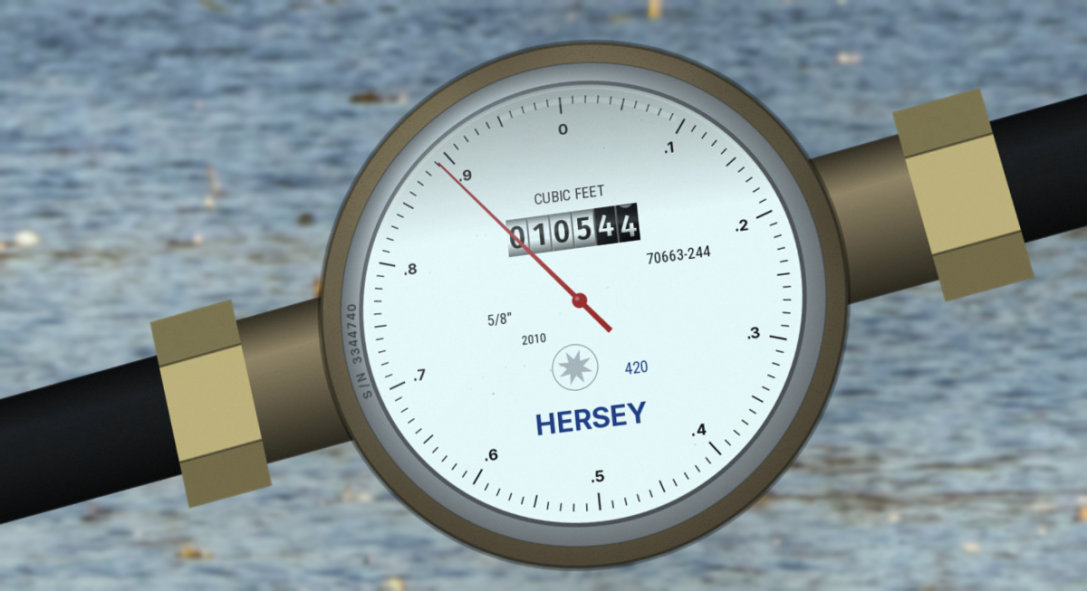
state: 10543.89ft³
